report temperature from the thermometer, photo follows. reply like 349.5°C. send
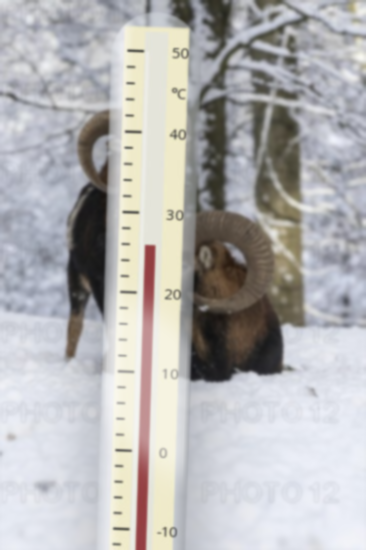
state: 26°C
